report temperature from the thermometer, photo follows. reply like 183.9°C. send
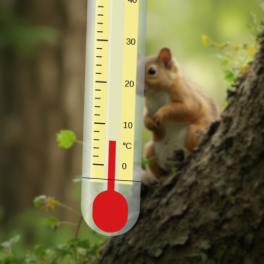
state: 6°C
